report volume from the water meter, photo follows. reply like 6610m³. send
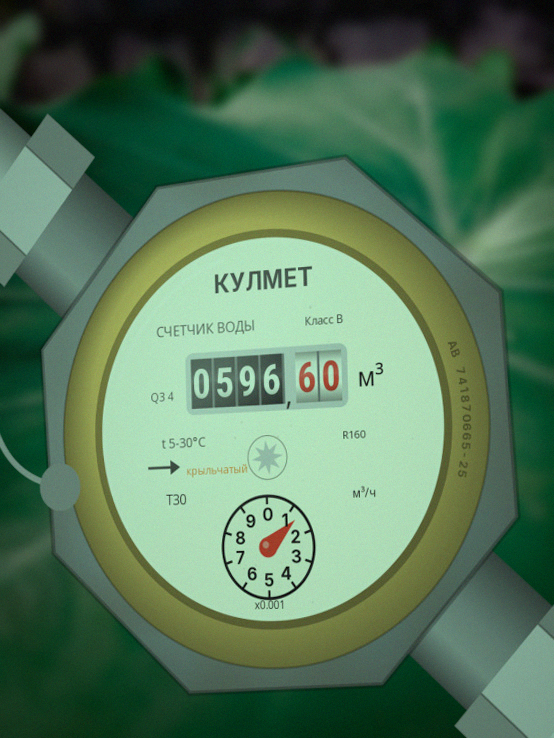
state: 596.601m³
